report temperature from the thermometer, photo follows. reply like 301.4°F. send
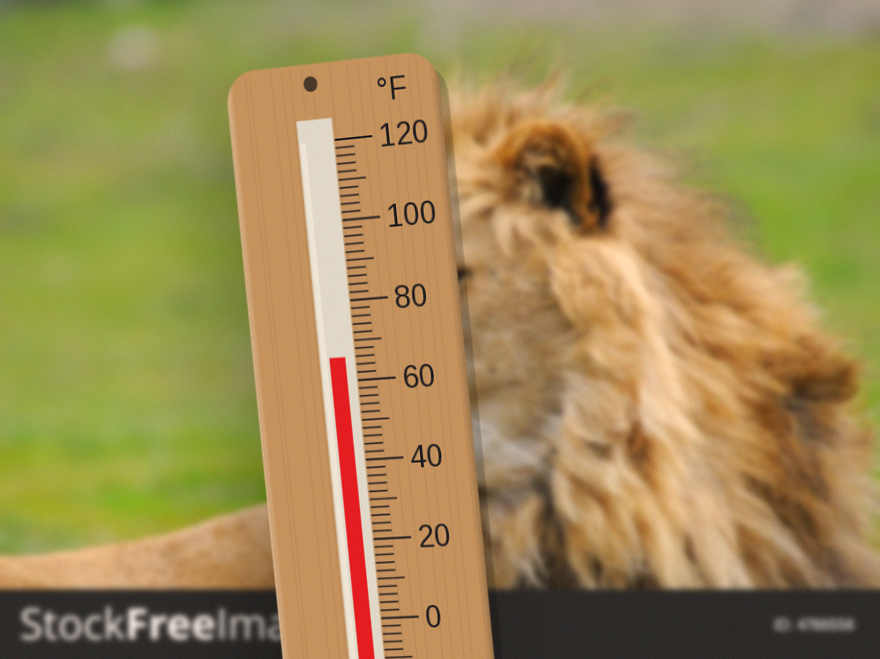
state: 66°F
